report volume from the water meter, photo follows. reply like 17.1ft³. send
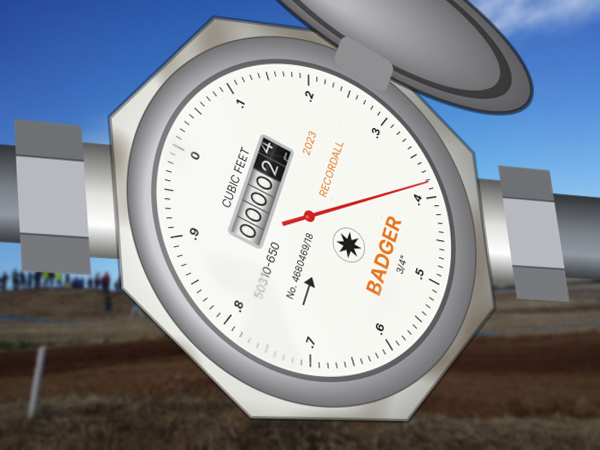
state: 24.38ft³
